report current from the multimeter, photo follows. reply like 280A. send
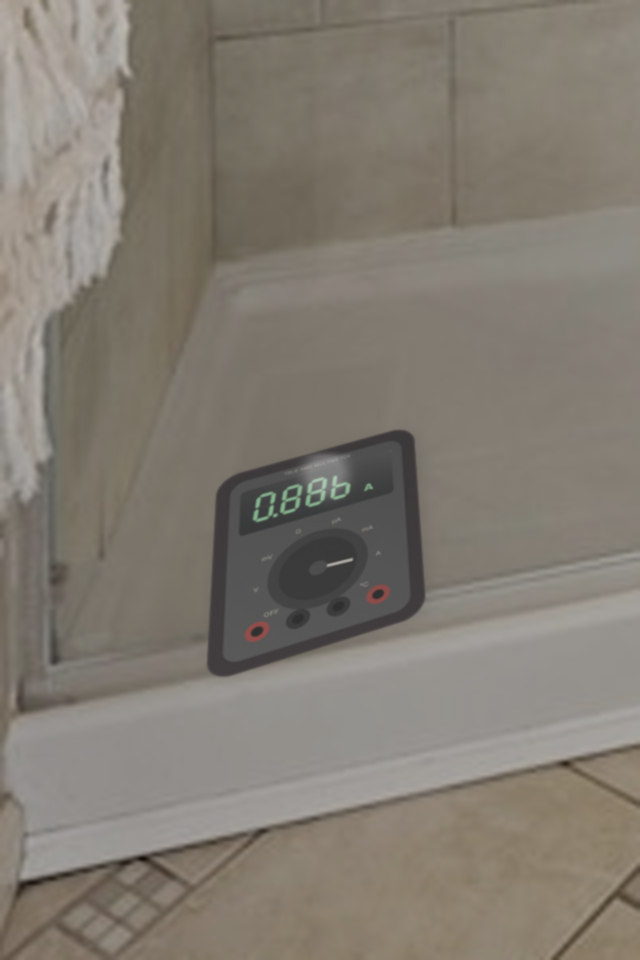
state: 0.886A
